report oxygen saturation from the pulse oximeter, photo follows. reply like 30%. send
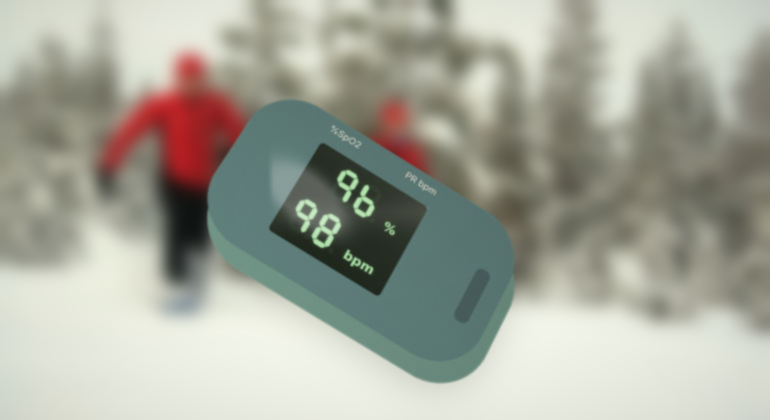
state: 96%
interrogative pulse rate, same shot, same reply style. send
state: 98bpm
